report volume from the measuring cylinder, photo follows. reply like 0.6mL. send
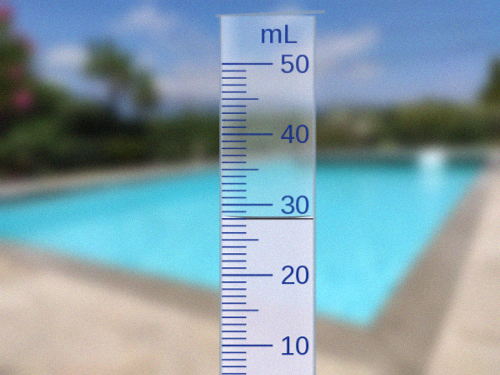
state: 28mL
